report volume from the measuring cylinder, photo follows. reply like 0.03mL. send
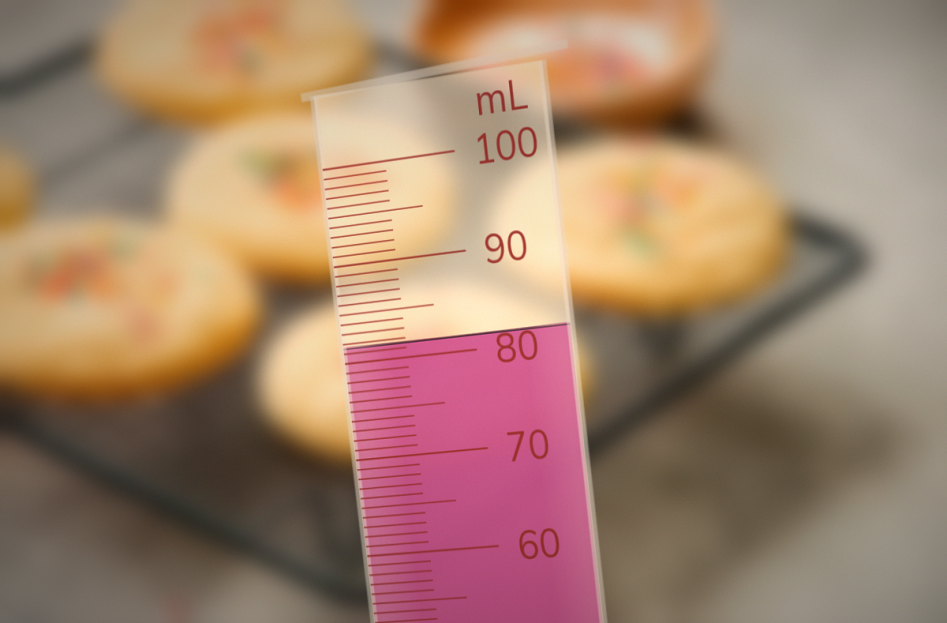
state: 81.5mL
